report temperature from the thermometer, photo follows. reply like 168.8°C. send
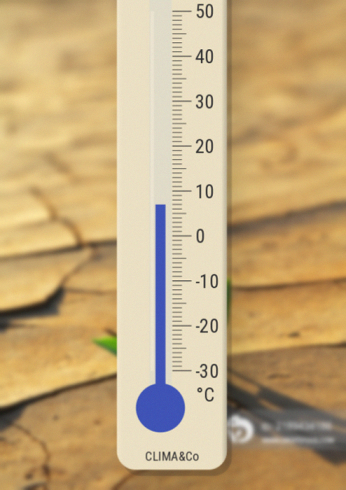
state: 7°C
